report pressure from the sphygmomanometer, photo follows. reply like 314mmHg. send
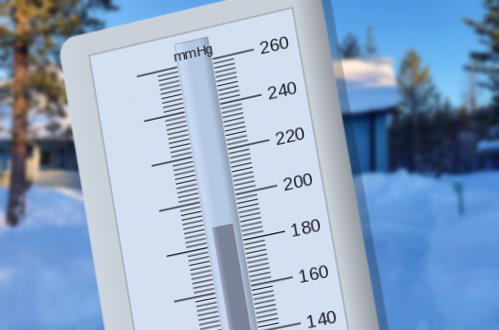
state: 188mmHg
